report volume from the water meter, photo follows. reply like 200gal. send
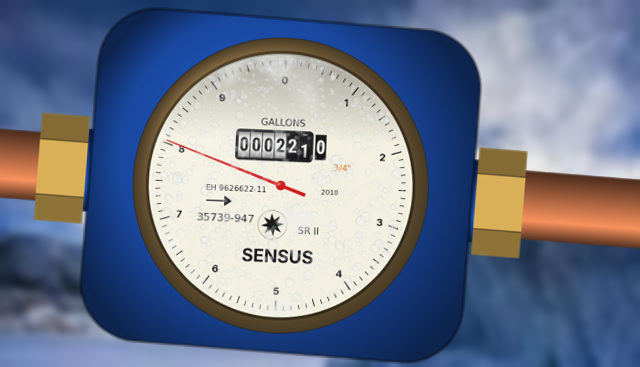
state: 2208.0gal
